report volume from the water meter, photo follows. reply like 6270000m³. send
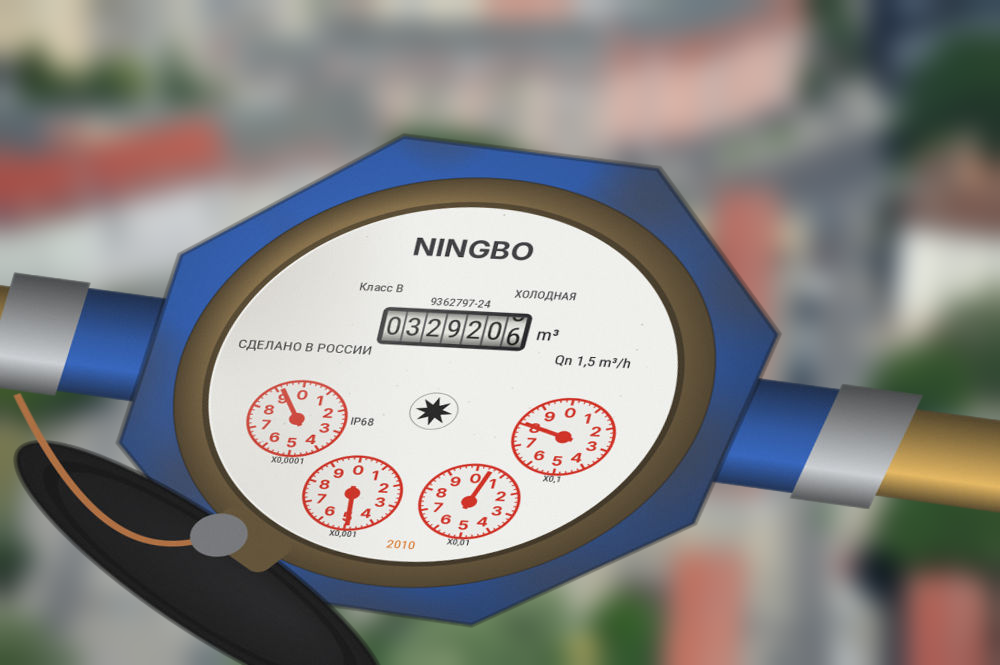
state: 329205.8049m³
